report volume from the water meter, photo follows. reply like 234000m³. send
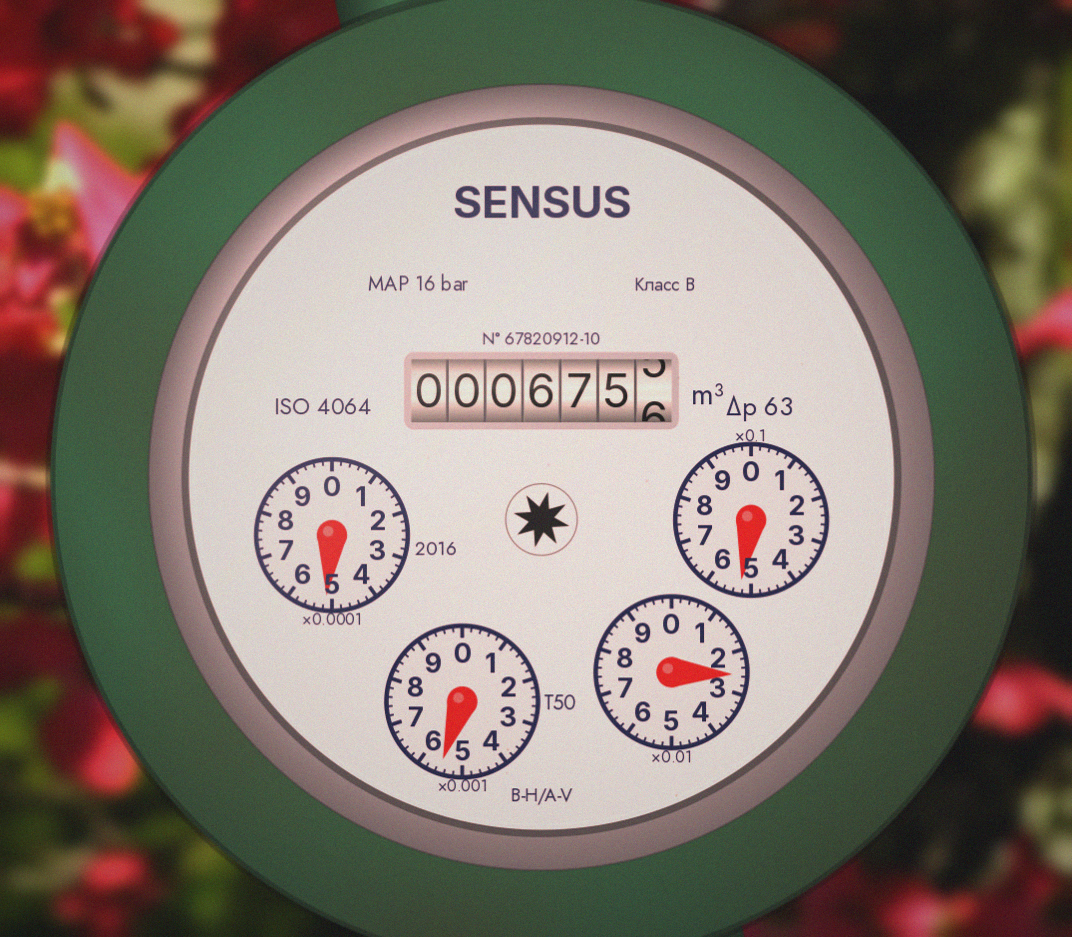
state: 6755.5255m³
